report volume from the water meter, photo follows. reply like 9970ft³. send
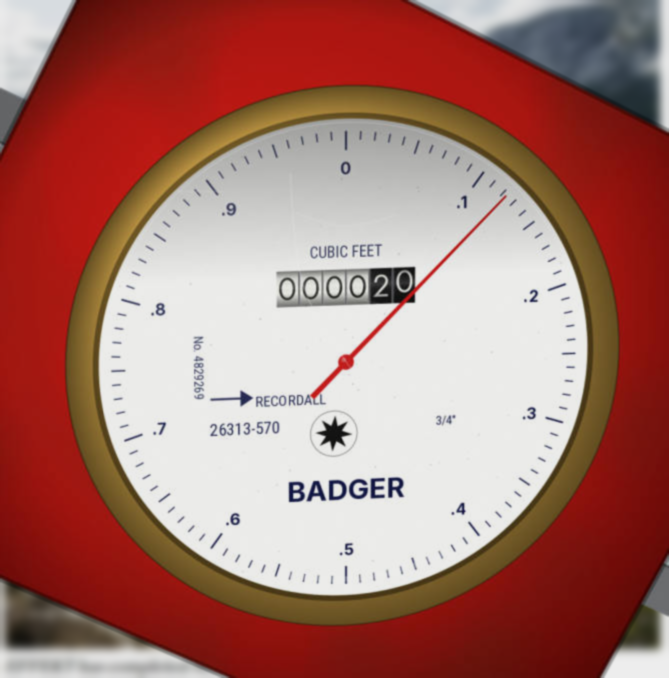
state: 20.12ft³
